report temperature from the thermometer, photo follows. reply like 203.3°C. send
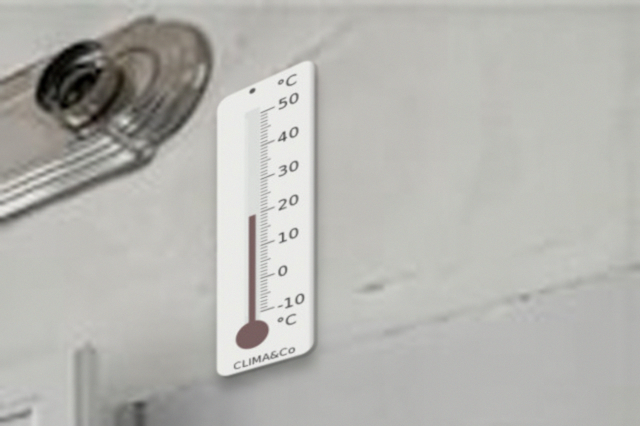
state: 20°C
